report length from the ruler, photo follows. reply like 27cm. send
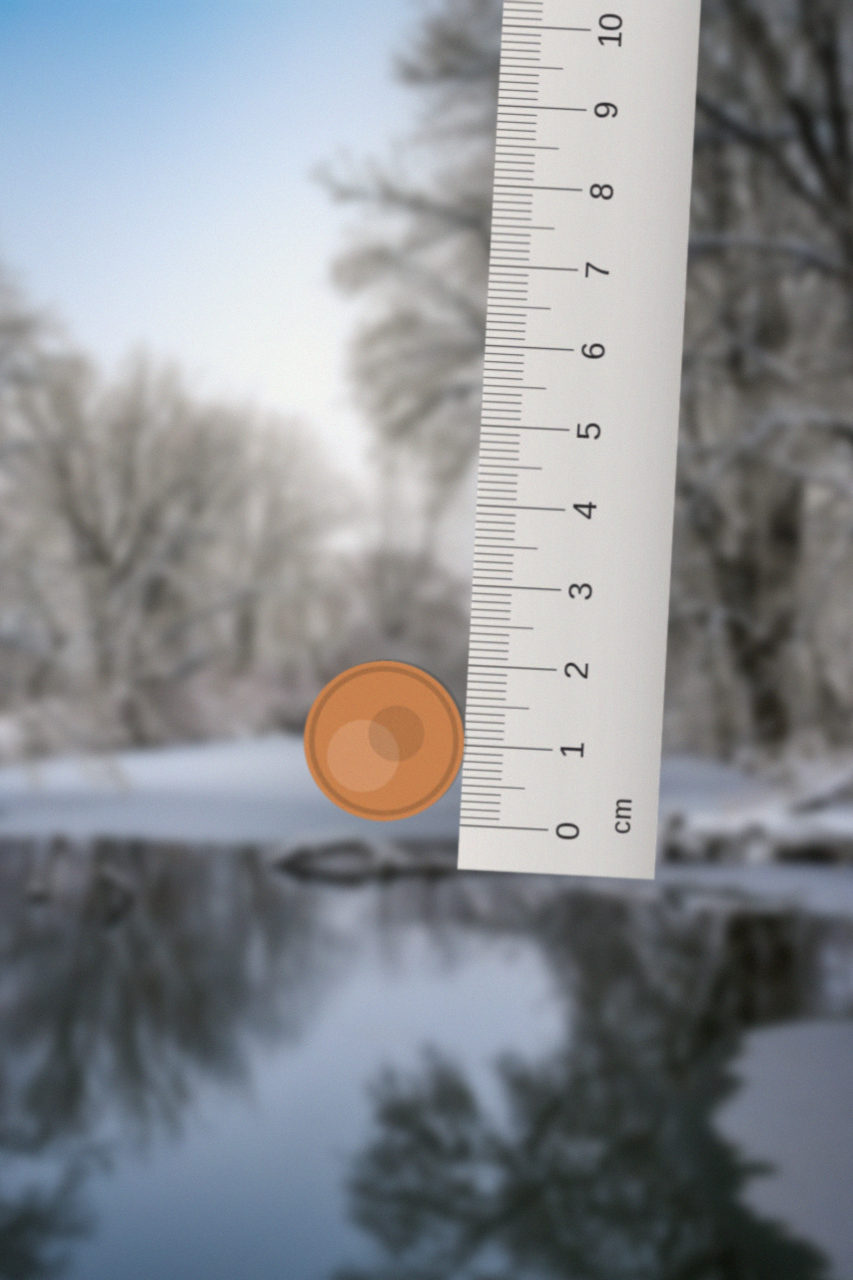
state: 2cm
